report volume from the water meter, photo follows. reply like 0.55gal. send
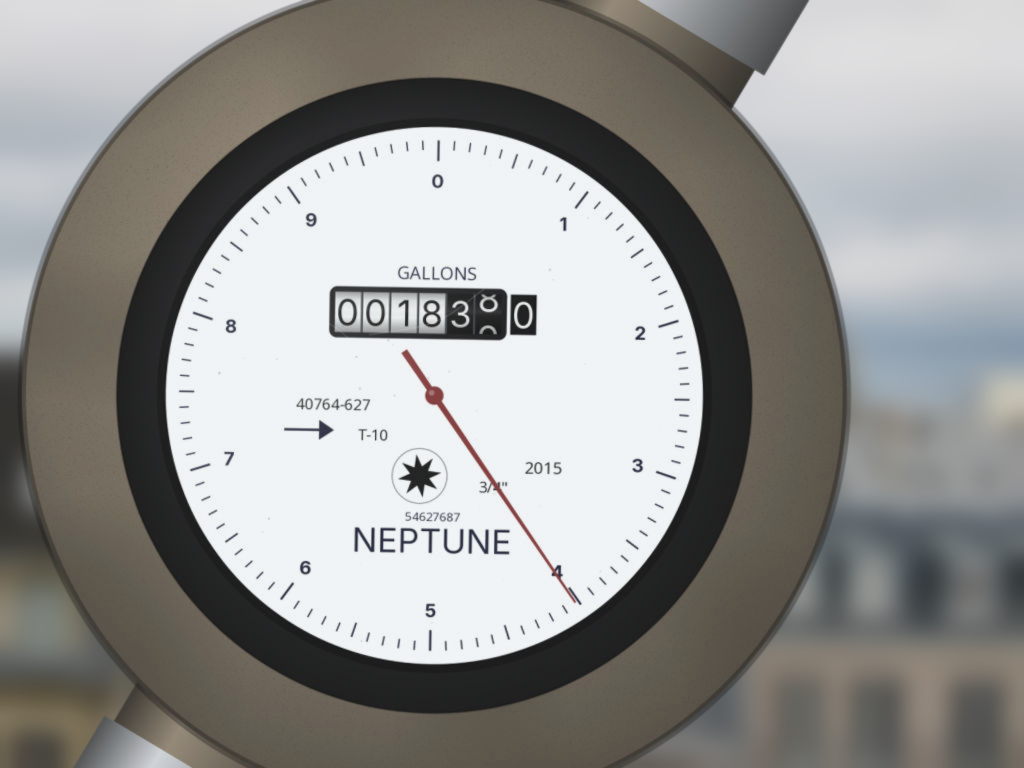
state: 18384.0gal
